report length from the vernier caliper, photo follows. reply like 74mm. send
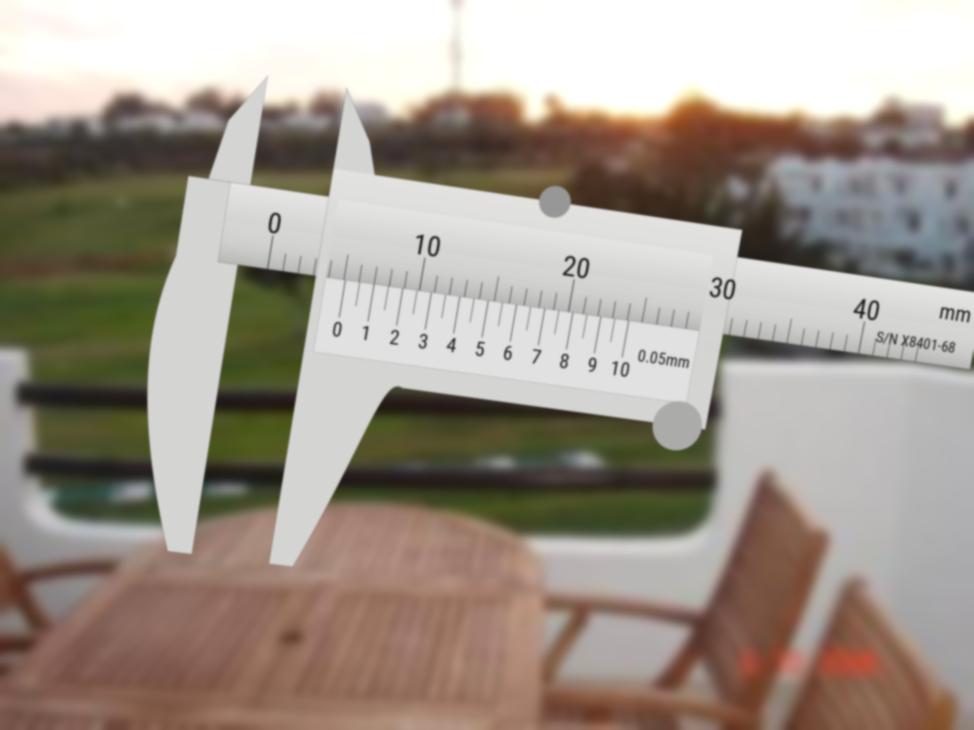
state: 5.1mm
